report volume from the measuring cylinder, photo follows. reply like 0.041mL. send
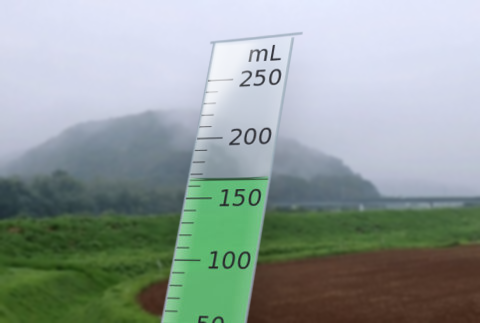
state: 165mL
